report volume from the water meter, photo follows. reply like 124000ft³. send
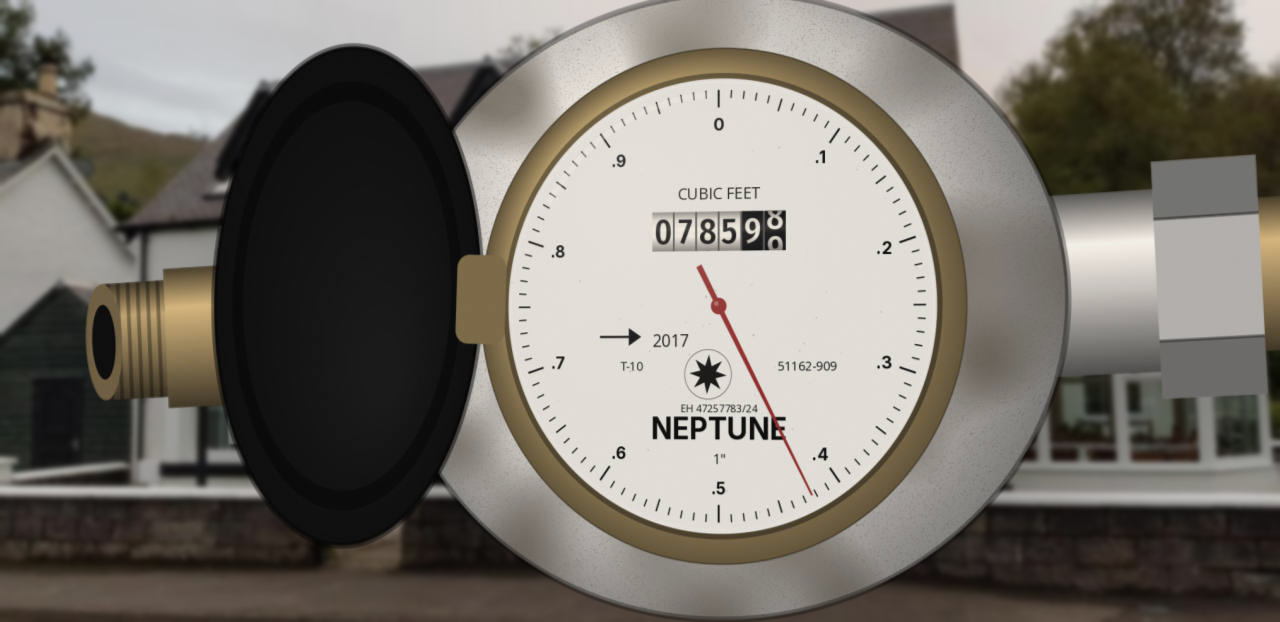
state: 78598.42ft³
